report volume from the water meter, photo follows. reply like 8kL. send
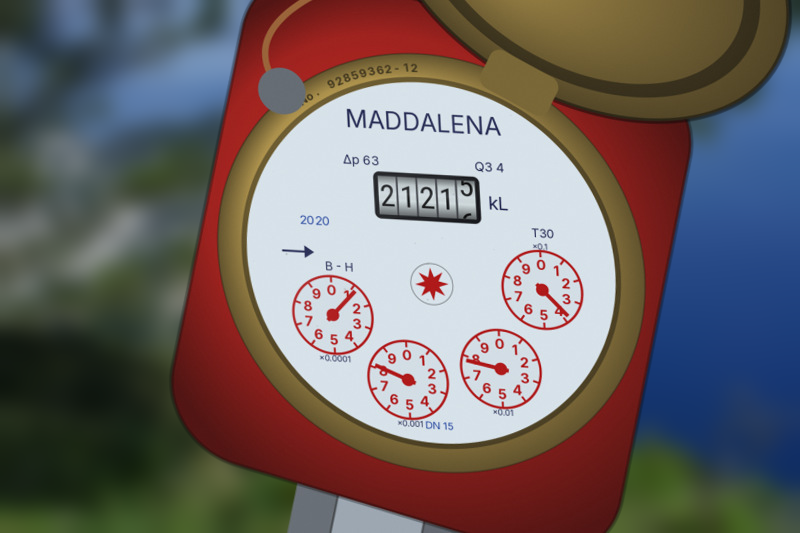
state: 21215.3781kL
